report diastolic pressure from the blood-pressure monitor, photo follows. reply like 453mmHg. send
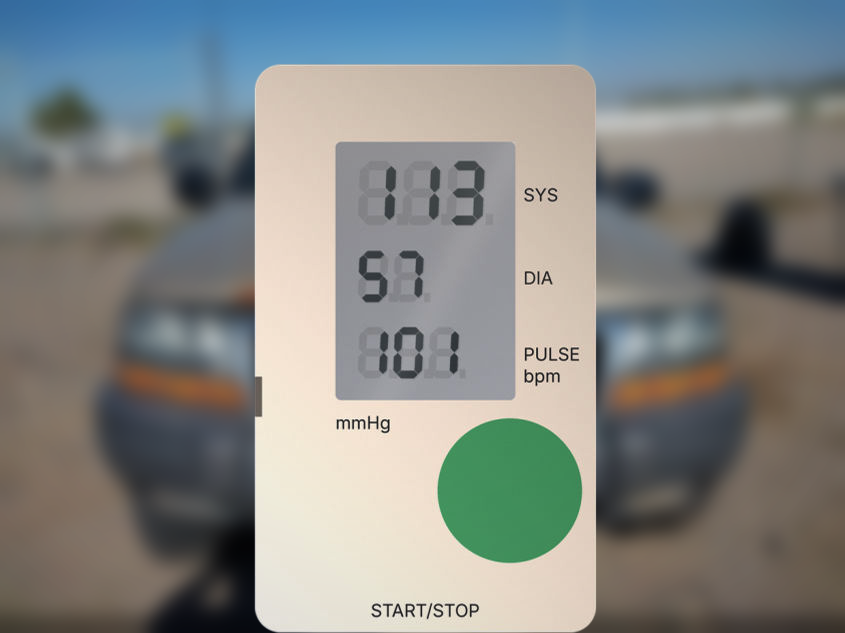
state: 57mmHg
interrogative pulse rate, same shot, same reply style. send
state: 101bpm
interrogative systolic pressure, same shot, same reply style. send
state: 113mmHg
